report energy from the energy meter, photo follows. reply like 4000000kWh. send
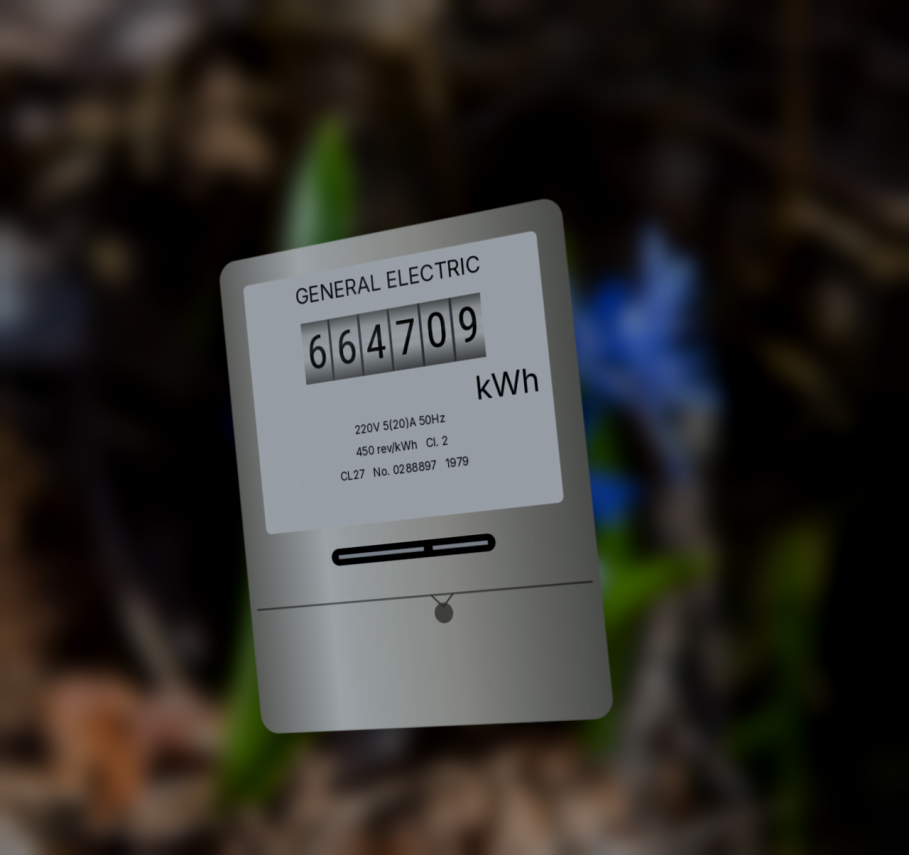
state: 664709kWh
